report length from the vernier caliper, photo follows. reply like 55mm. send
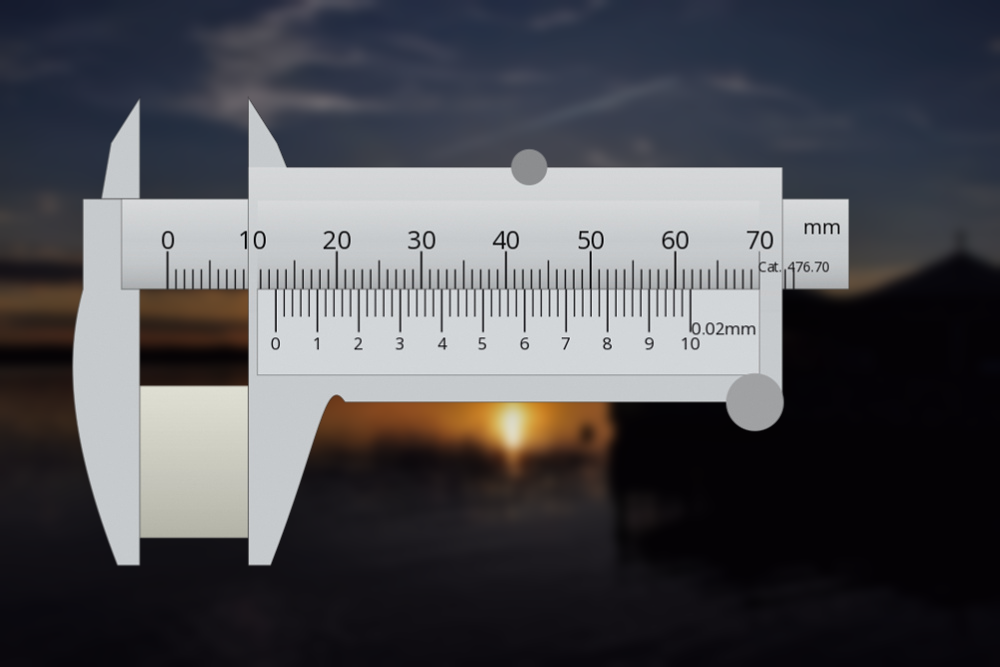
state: 12.8mm
